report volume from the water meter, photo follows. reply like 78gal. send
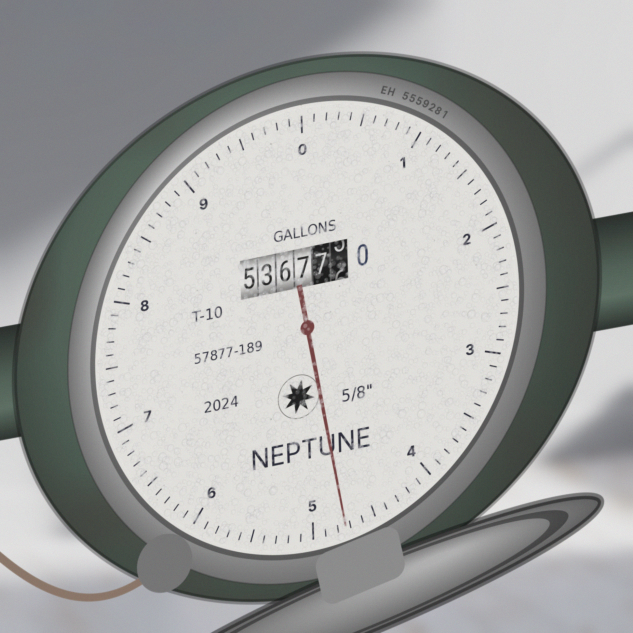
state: 5367754.7gal
